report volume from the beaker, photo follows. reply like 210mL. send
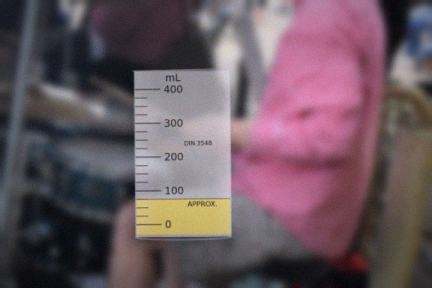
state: 75mL
